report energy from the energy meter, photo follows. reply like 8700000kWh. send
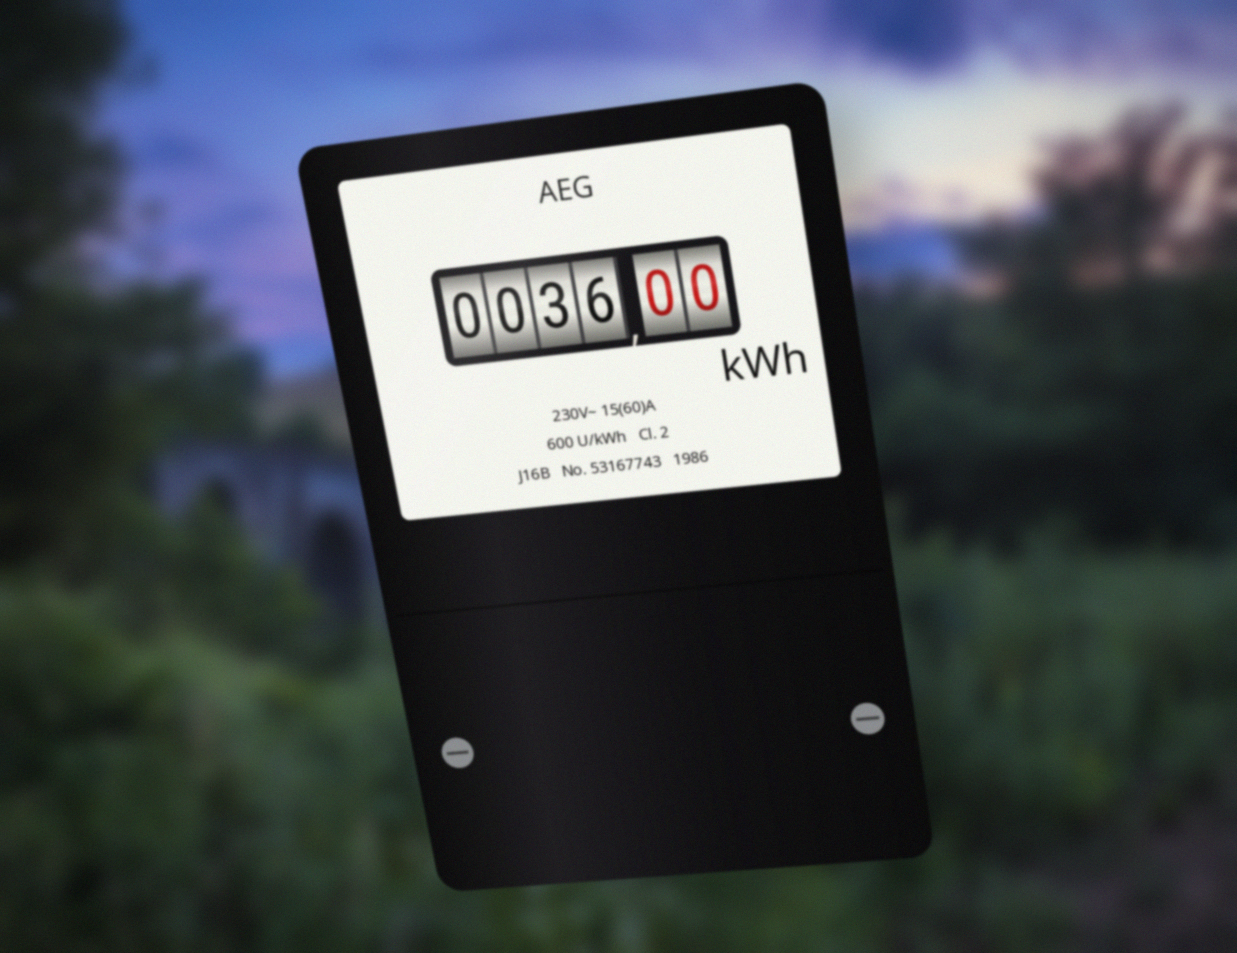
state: 36.00kWh
